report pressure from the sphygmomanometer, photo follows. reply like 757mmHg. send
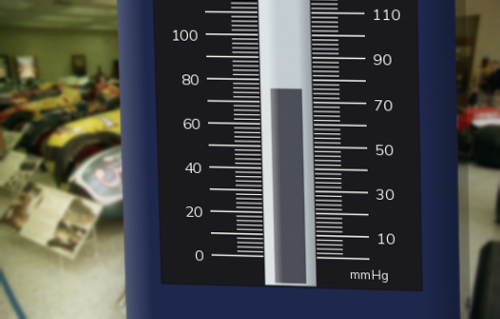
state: 76mmHg
